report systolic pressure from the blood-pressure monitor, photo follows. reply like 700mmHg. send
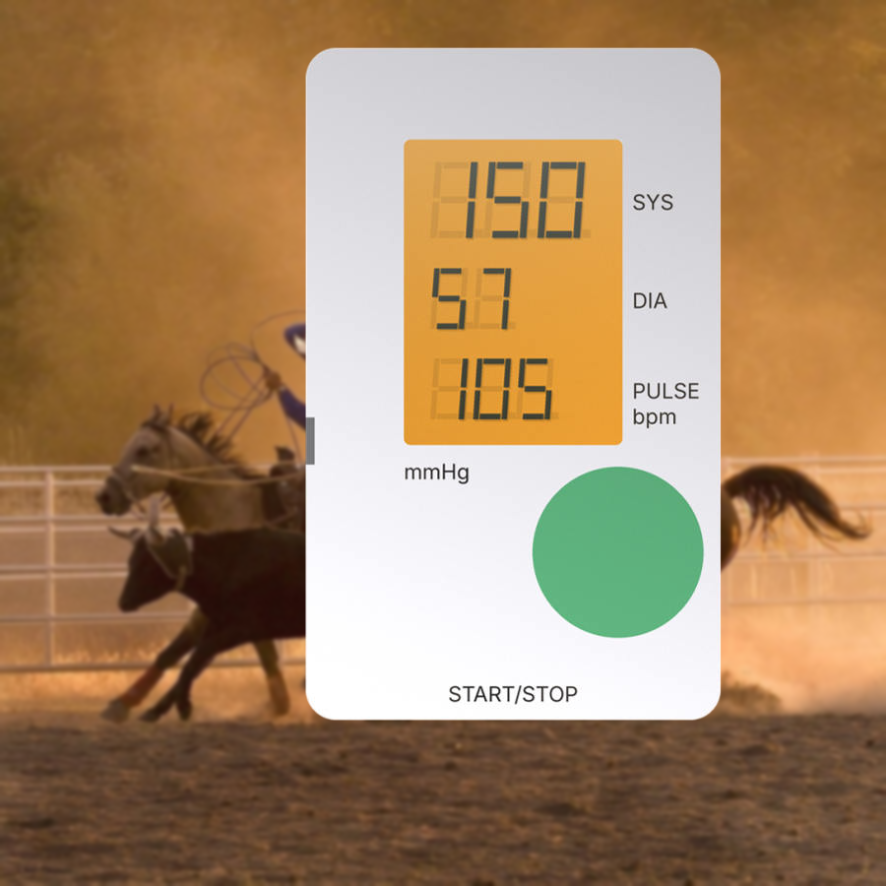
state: 150mmHg
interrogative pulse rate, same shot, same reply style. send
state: 105bpm
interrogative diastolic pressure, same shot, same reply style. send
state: 57mmHg
